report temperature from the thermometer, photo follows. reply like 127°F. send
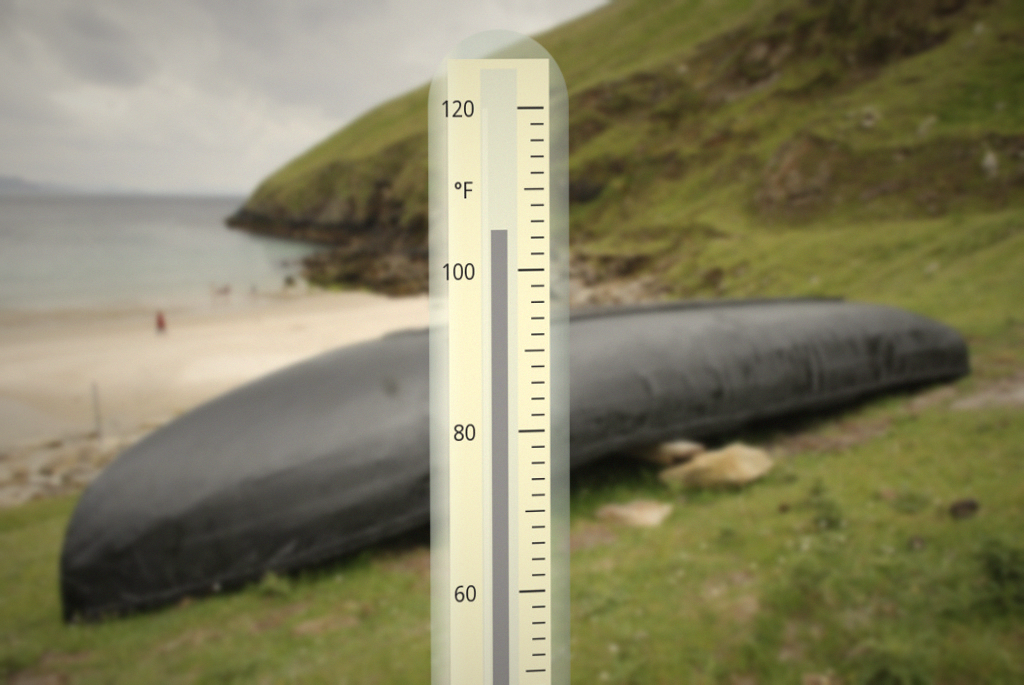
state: 105°F
